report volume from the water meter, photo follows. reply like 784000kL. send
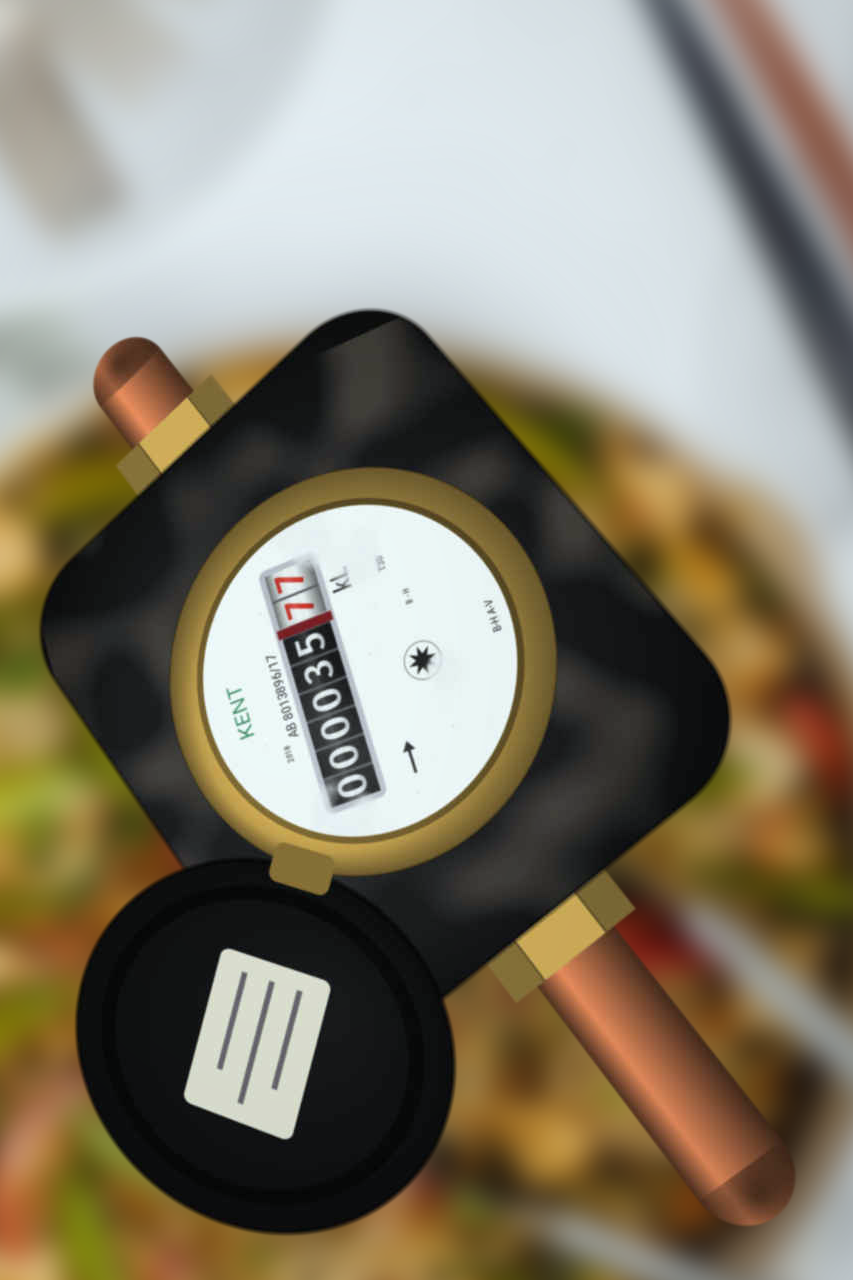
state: 35.77kL
